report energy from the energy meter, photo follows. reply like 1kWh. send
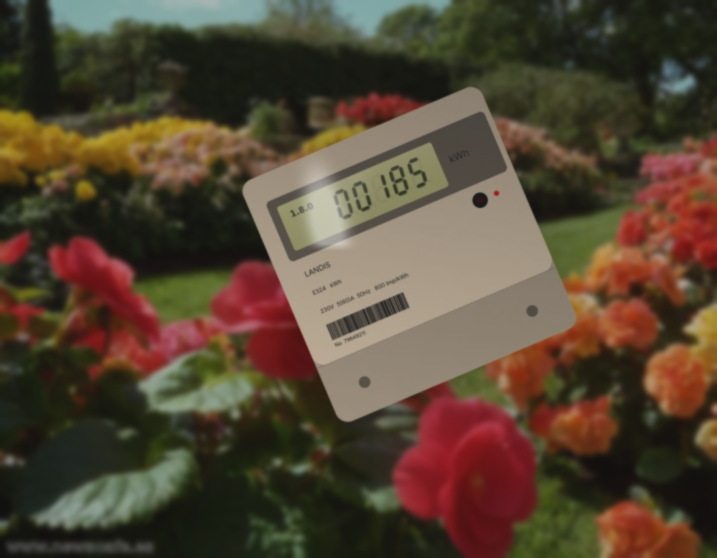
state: 185kWh
